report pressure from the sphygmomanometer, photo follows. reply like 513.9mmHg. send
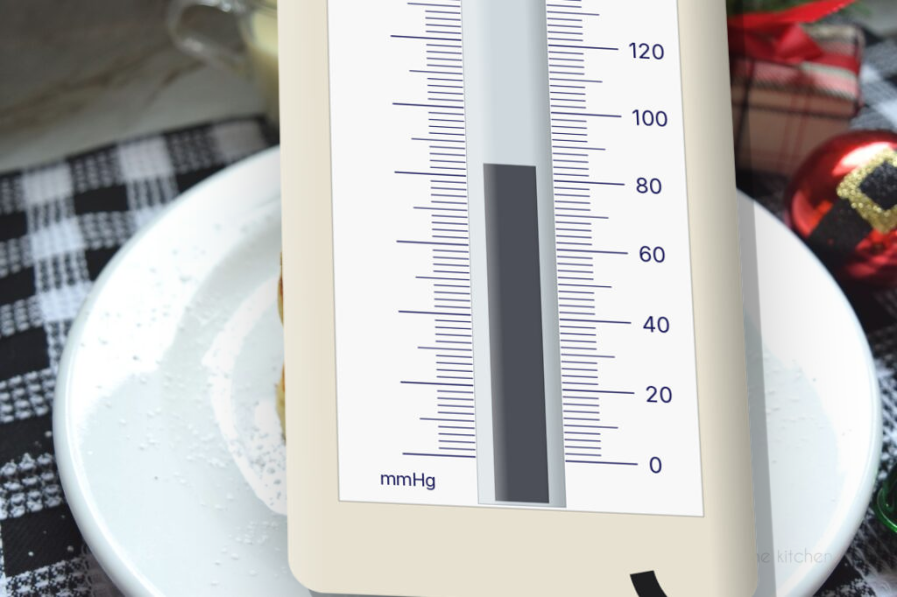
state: 84mmHg
